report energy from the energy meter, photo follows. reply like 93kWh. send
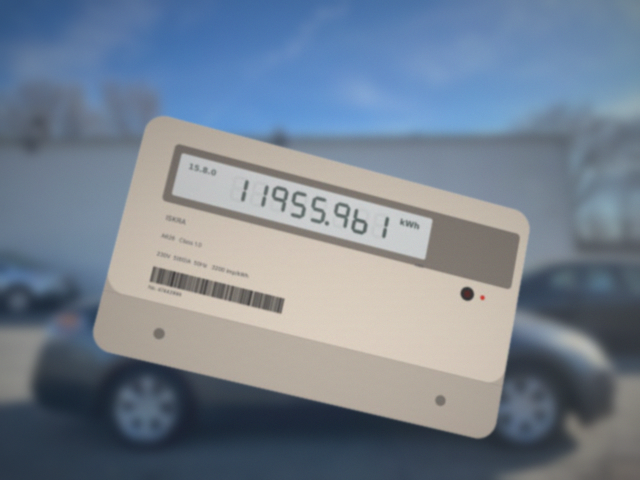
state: 11955.961kWh
